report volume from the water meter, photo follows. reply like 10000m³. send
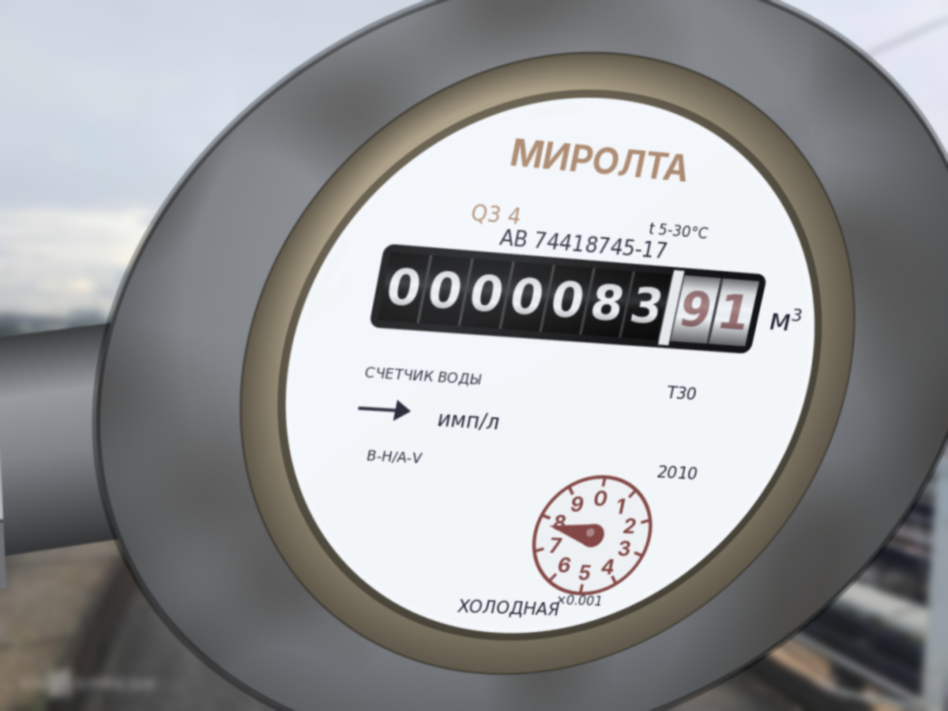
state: 83.917m³
